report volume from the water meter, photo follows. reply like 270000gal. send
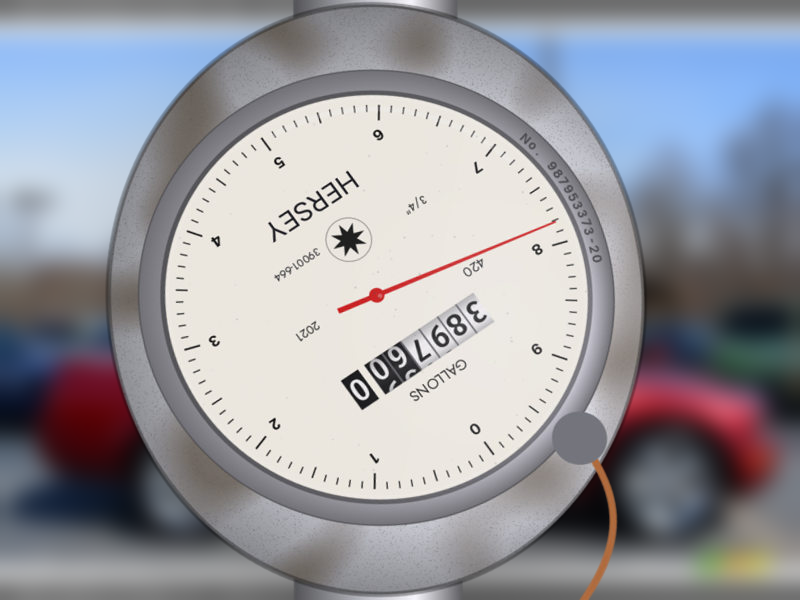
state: 3897597.8gal
